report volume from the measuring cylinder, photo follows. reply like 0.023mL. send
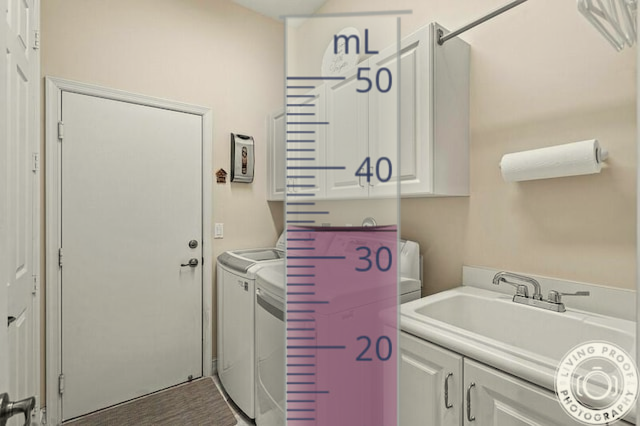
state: 33mL
